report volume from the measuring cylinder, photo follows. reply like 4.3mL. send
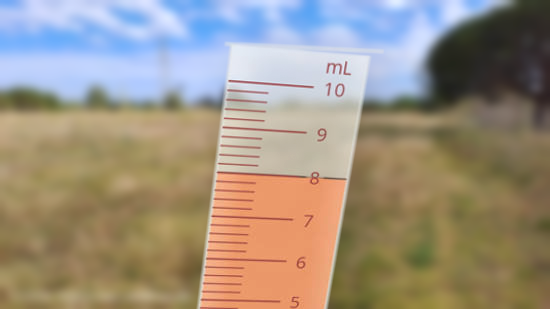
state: 8mL
